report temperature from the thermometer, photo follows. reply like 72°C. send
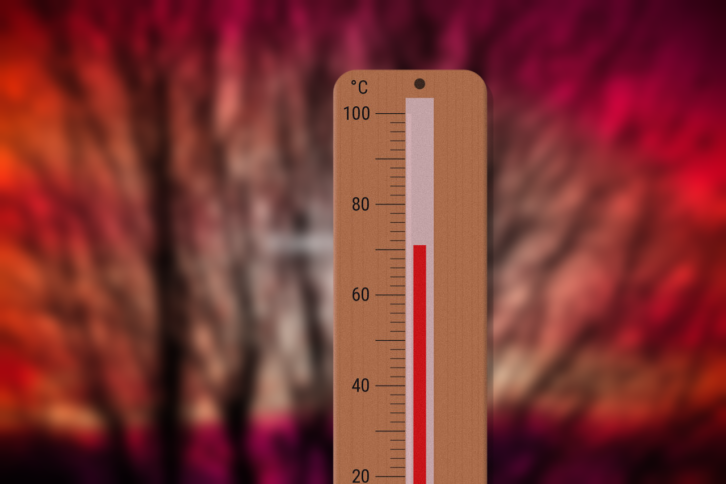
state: 71°C
